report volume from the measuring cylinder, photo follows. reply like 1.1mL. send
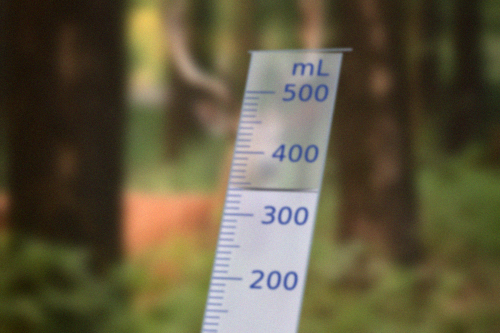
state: 340mL
